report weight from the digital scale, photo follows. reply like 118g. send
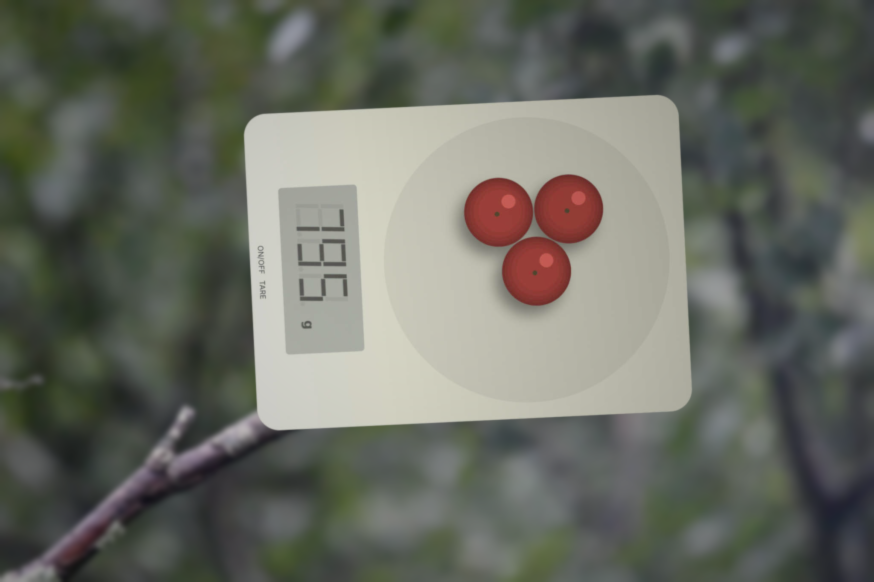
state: 795g
